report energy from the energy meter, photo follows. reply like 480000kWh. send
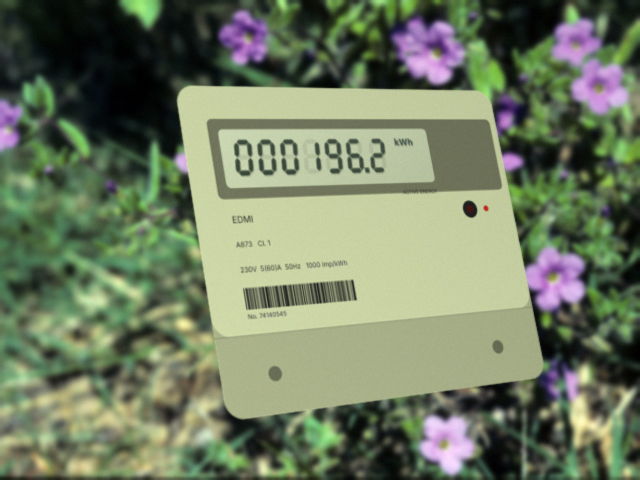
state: 196.2kWh
